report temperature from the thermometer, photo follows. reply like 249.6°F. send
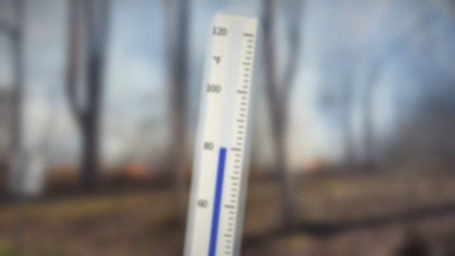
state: 80°F
